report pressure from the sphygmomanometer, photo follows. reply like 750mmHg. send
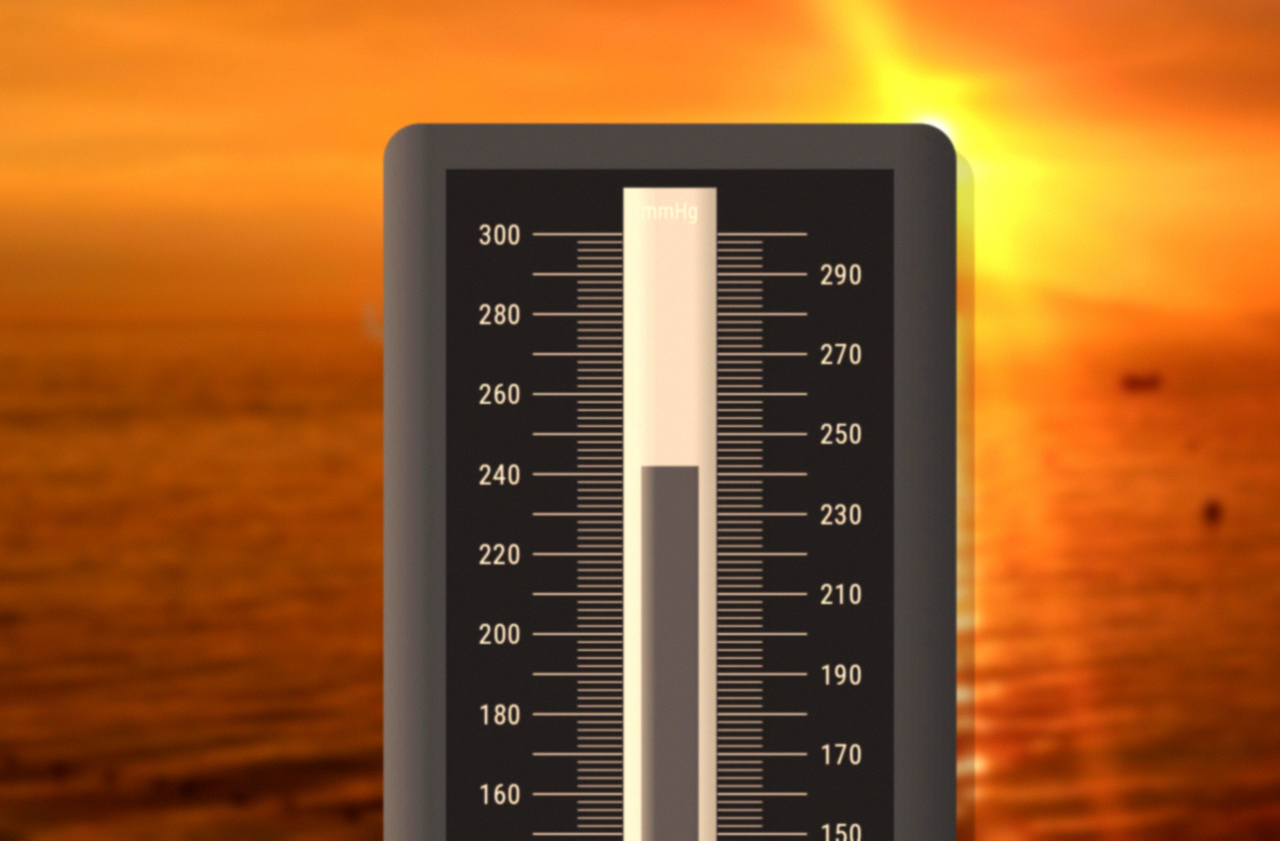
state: 242mmHg
